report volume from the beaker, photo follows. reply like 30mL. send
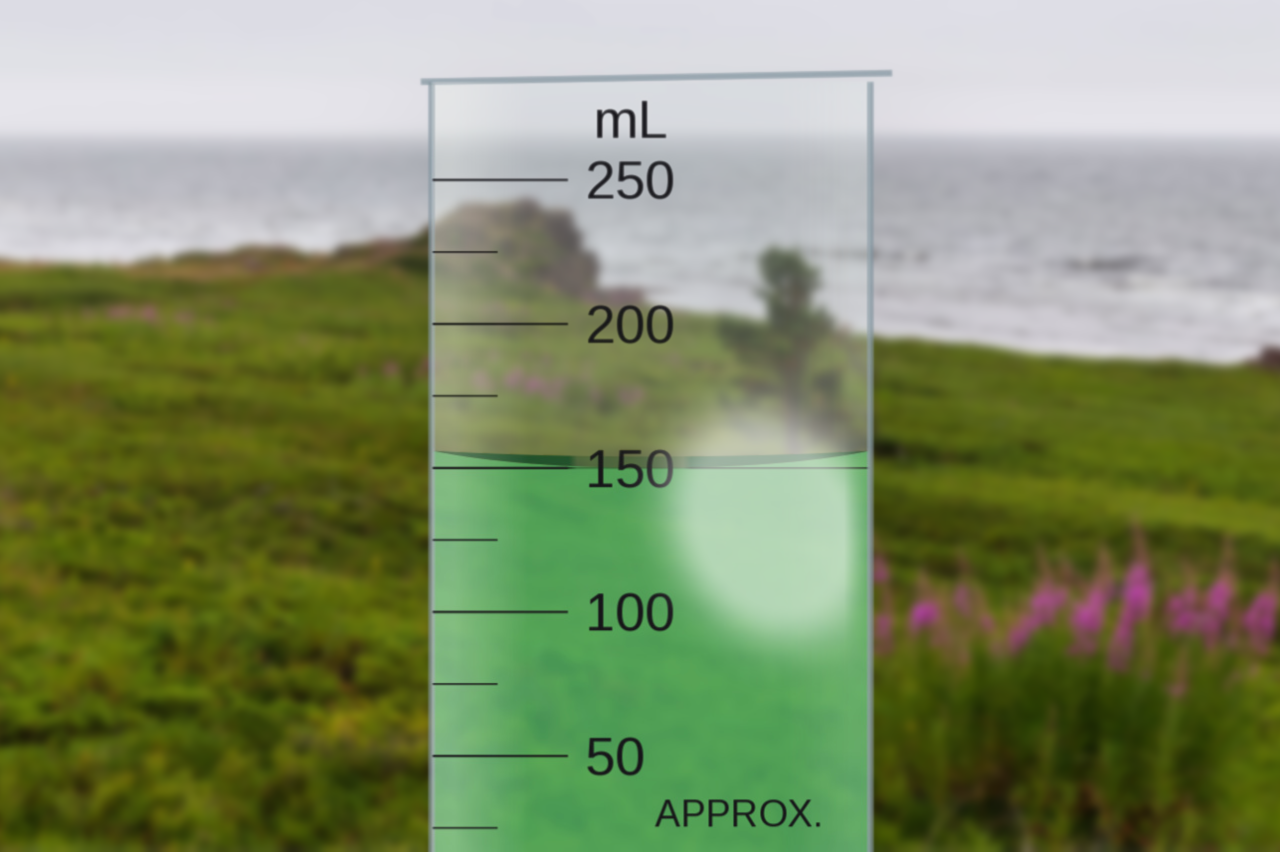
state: 150mL
